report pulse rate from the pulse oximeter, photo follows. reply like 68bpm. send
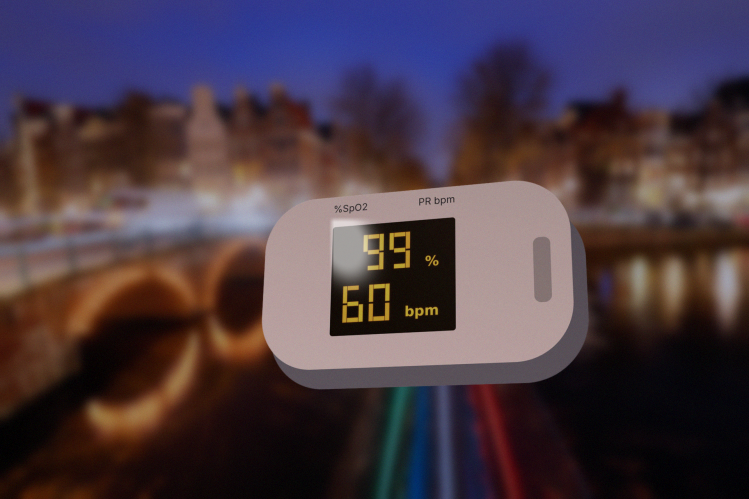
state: 60bpm
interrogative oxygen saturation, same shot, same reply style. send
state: 99%
